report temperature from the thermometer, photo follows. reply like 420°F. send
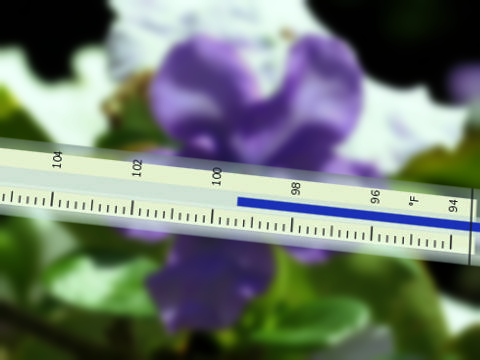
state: 99.4°F
